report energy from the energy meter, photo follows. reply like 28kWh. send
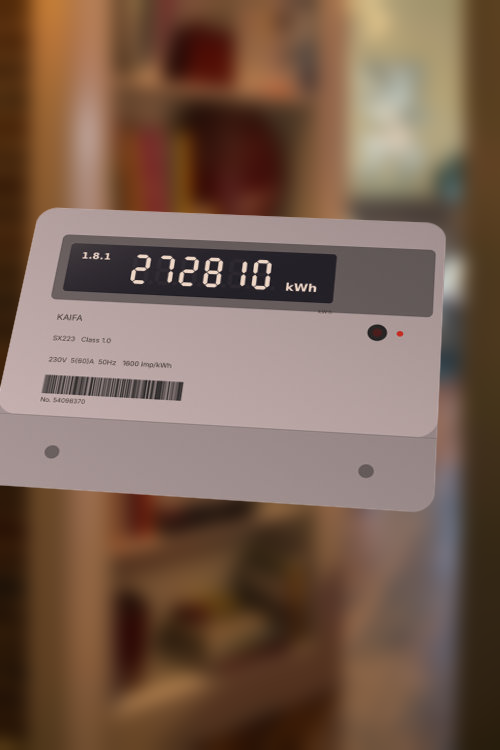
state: 272810kWh
